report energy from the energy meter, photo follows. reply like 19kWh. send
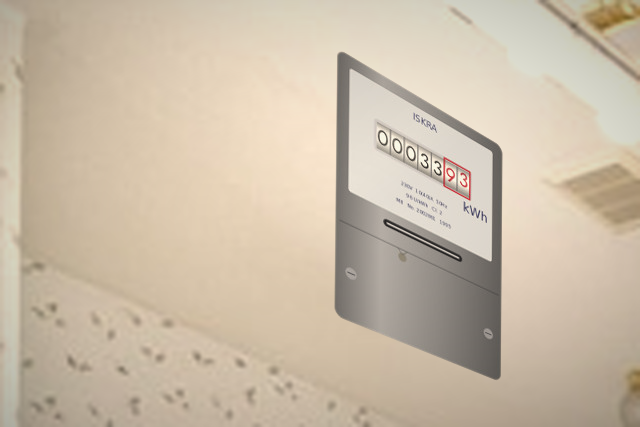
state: 33.93kWh
